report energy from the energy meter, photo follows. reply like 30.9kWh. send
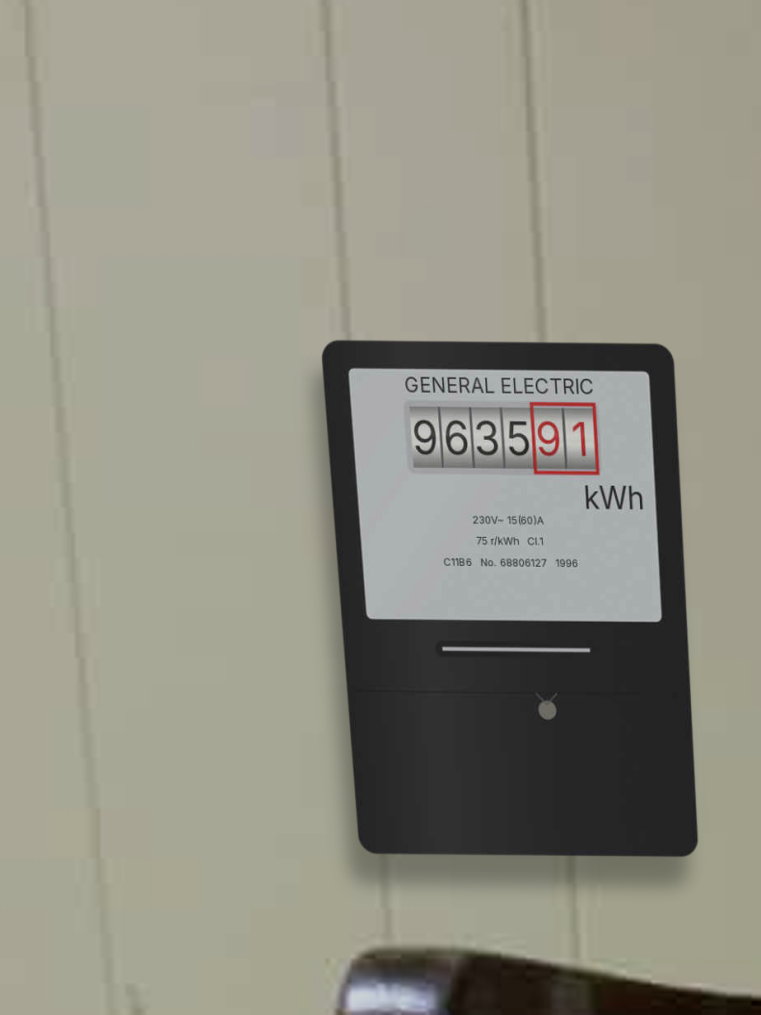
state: 9635.91kWh
